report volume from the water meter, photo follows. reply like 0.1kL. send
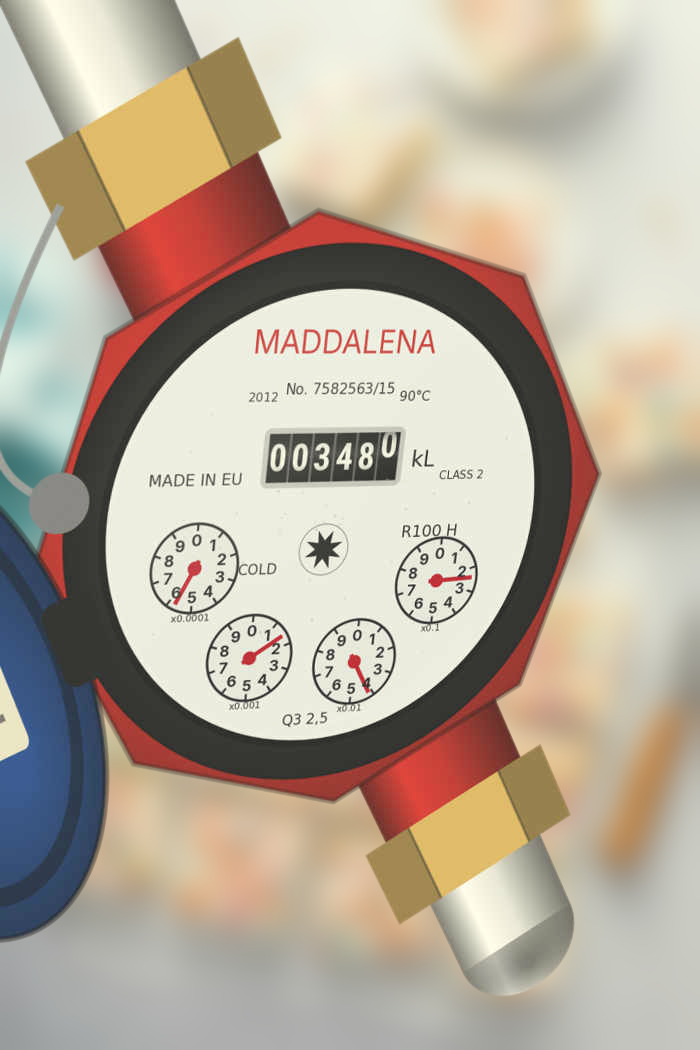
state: 3480.2415kL
